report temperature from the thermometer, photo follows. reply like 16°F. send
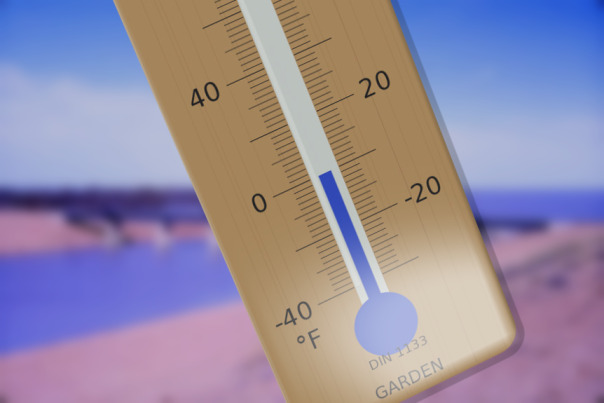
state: 0°F
